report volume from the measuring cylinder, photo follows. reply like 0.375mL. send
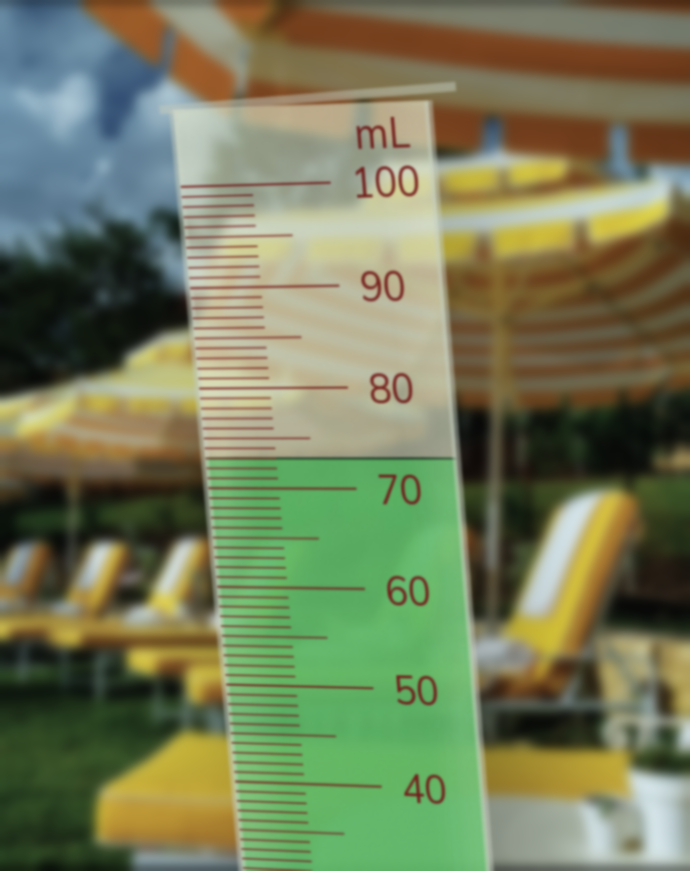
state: 73mL
